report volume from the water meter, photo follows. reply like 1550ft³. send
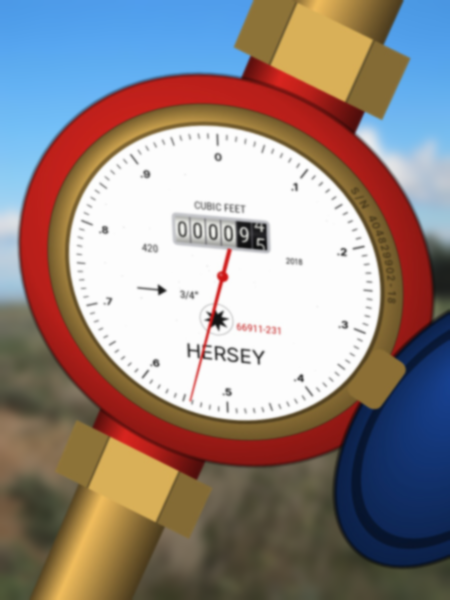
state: 94.54ft³
